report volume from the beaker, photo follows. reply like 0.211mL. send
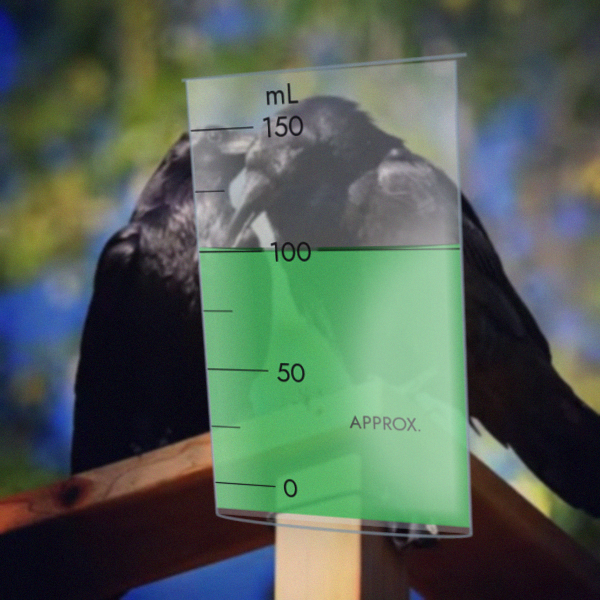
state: 100mL
